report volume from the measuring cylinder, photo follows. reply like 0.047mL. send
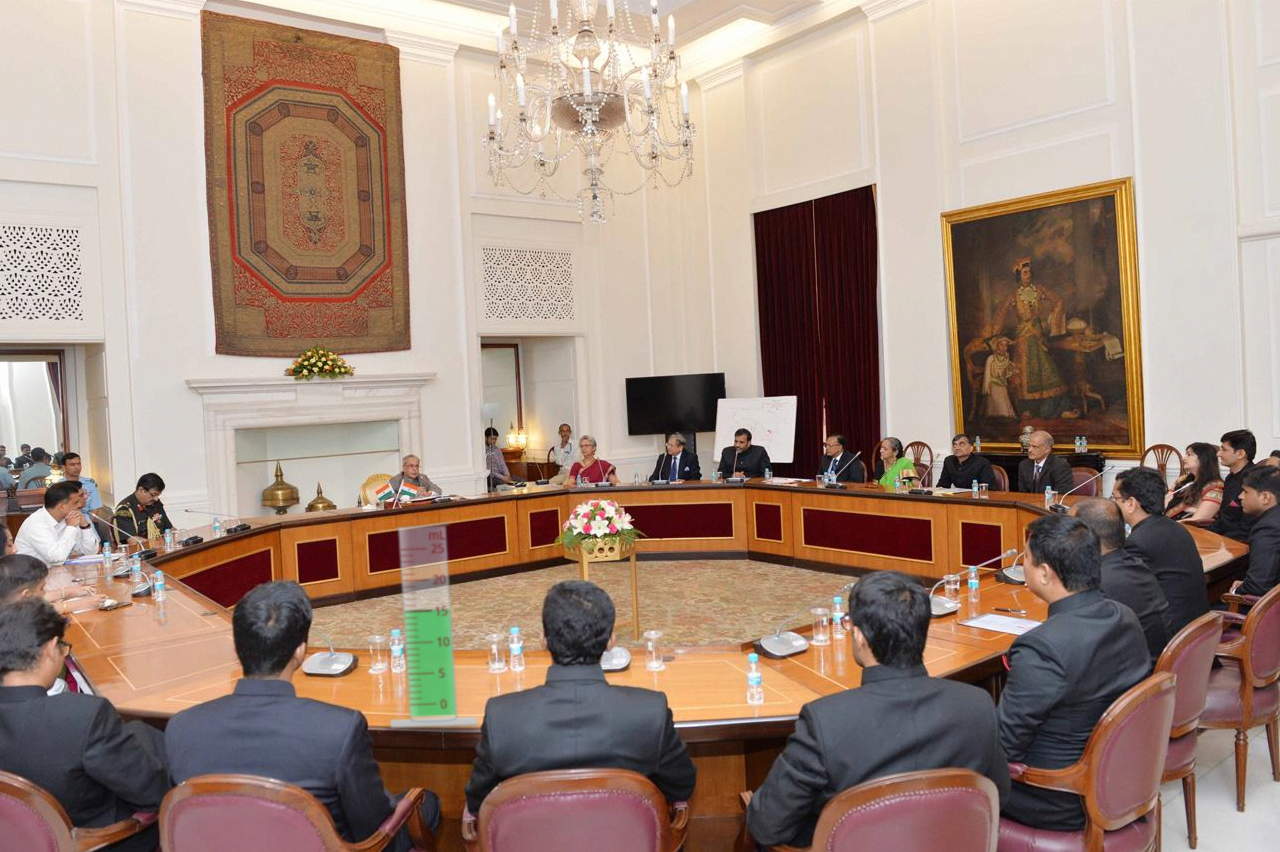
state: 15mL
